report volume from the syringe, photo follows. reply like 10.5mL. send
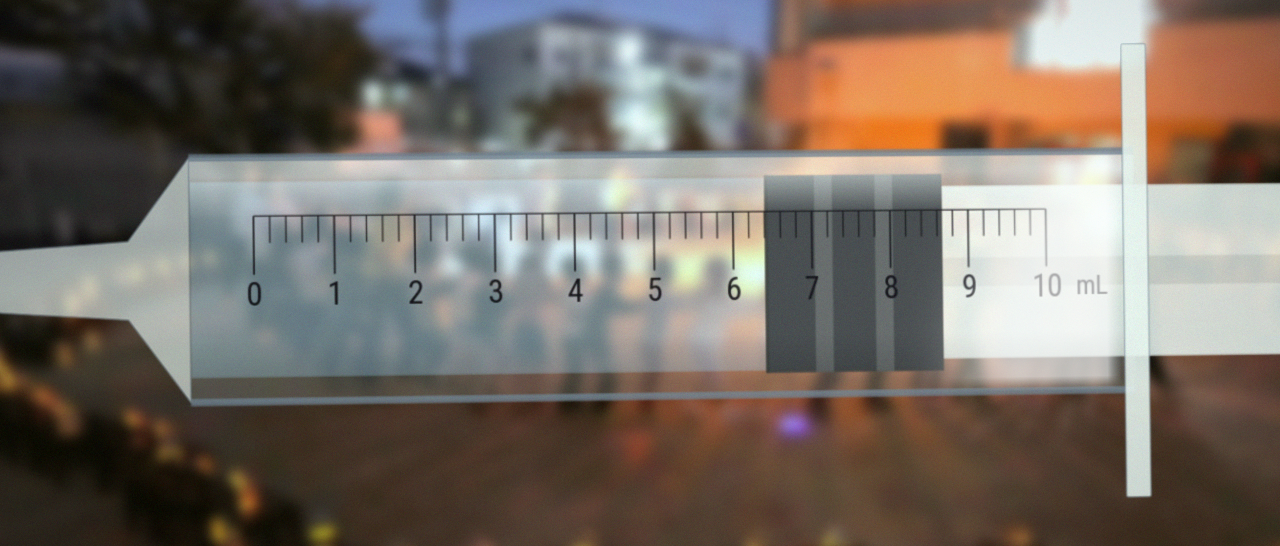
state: 6.4mL
